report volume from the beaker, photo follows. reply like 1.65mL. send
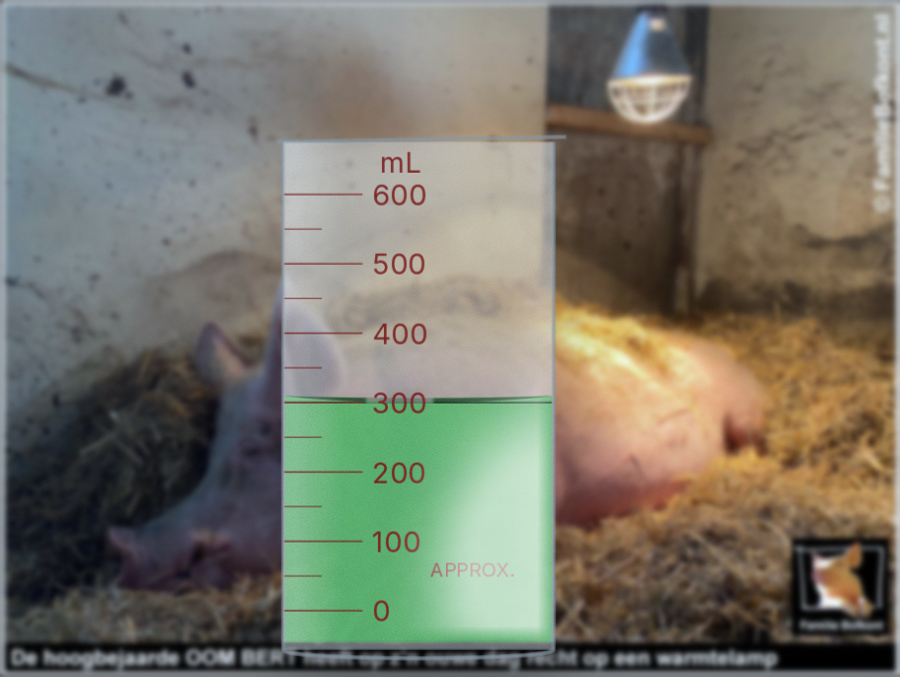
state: 300mL
